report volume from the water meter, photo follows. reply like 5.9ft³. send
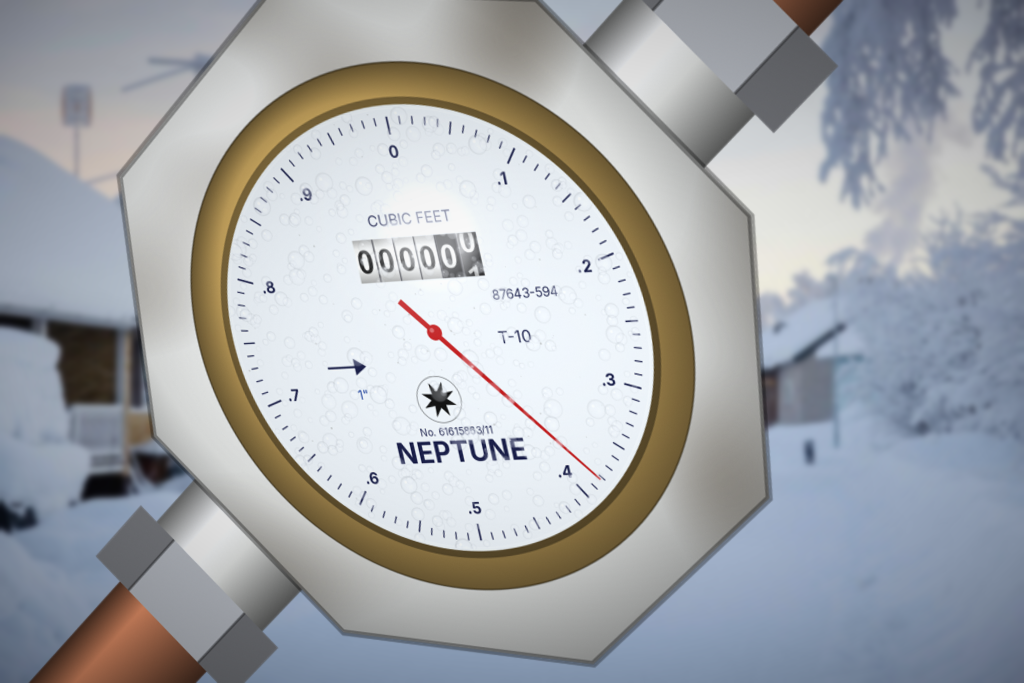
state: 0.38ft³
